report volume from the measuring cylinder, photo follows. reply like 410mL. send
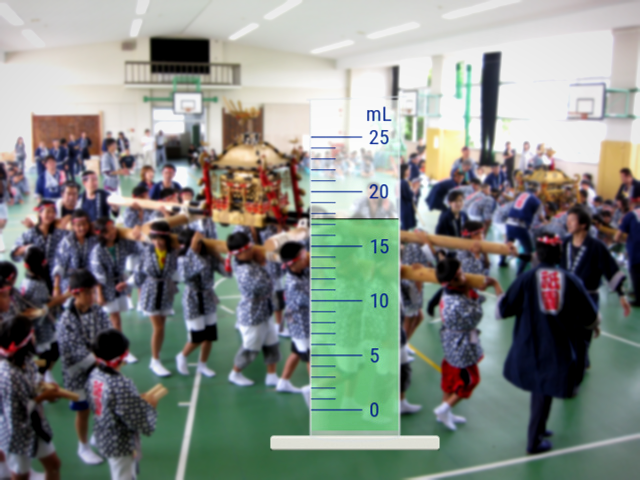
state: 17.5mL
